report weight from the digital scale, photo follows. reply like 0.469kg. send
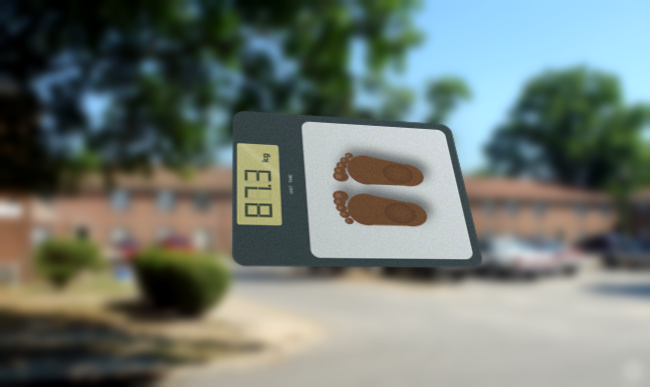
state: 87.3kg
